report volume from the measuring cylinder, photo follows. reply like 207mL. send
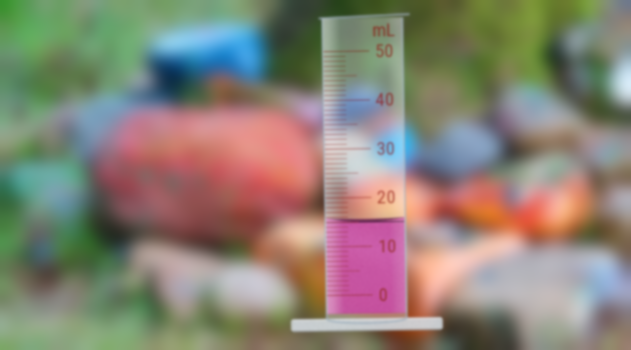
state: 15mL
